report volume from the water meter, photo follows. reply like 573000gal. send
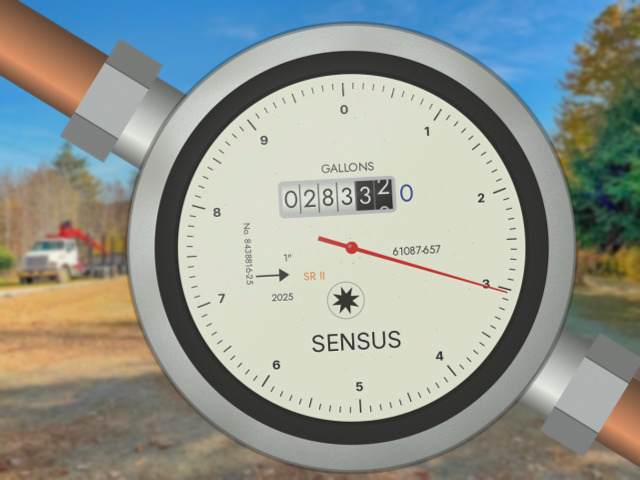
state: 283323.0gal
